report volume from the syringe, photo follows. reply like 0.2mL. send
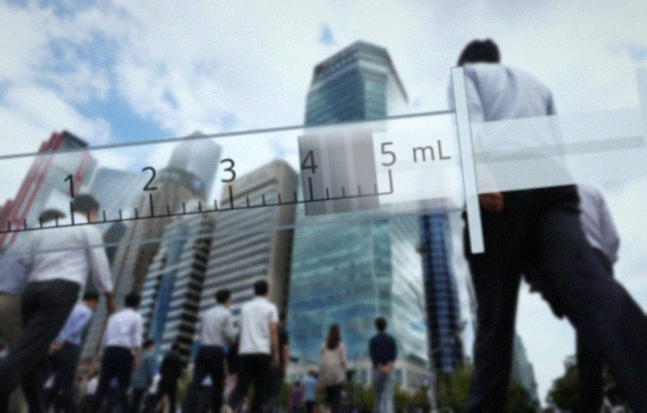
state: 3.9mL
